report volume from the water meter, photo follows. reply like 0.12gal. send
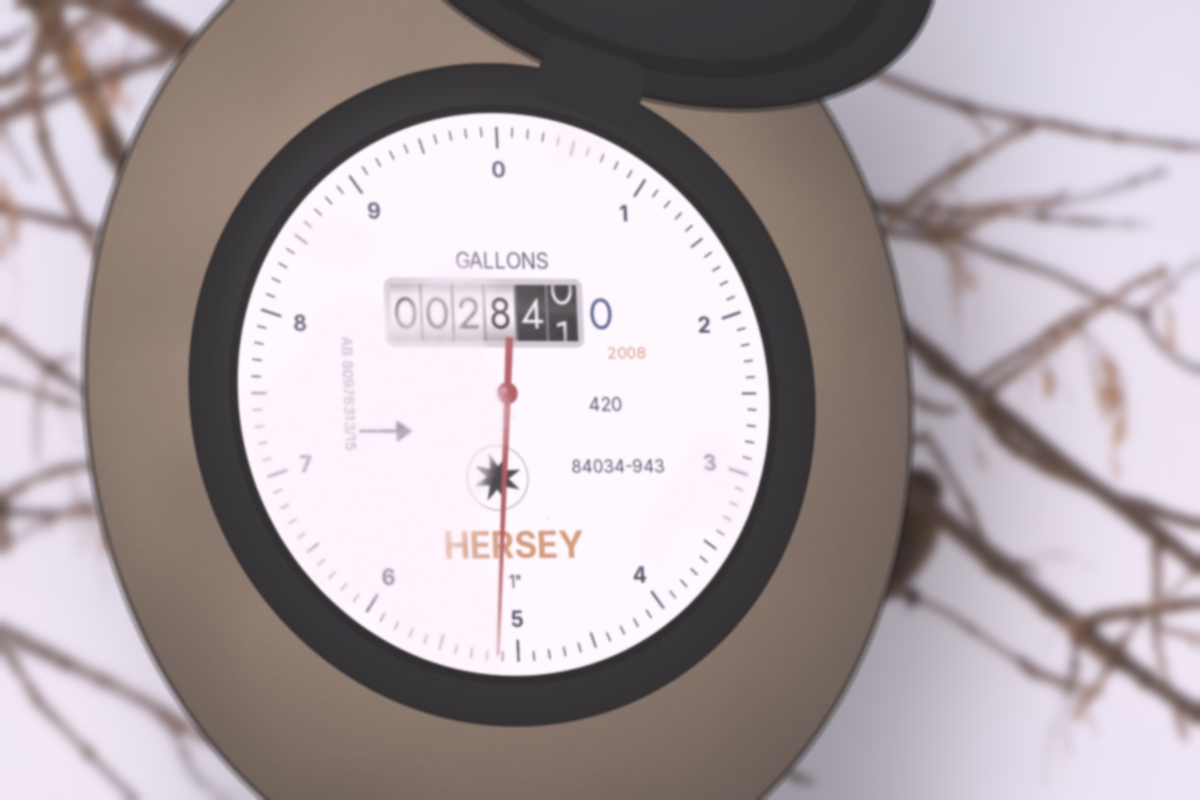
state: 28405.1gal
